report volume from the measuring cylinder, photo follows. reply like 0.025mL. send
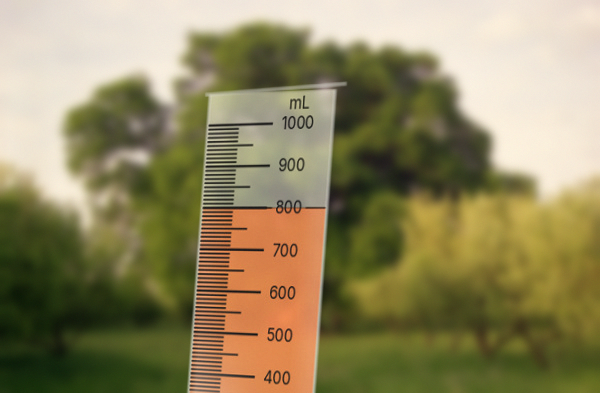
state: 800mL
